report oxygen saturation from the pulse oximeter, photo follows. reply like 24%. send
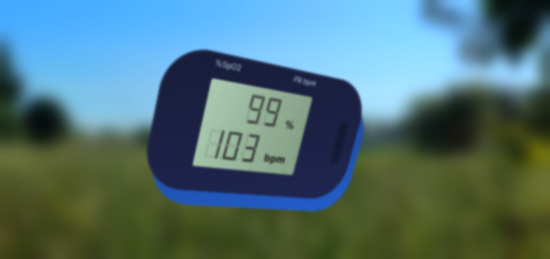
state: 99%
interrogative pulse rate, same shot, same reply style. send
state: 103bpm
